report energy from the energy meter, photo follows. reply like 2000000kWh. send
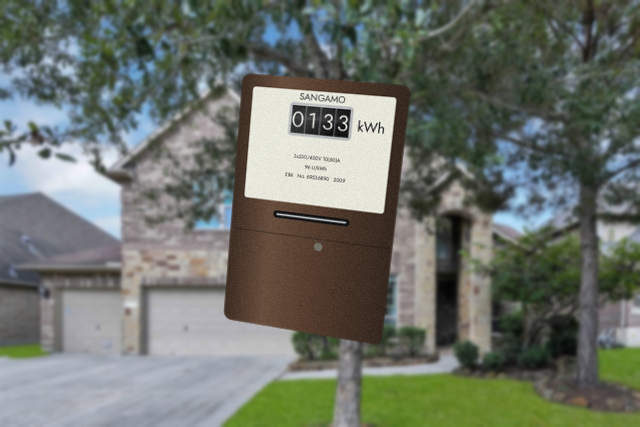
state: 133kWh
